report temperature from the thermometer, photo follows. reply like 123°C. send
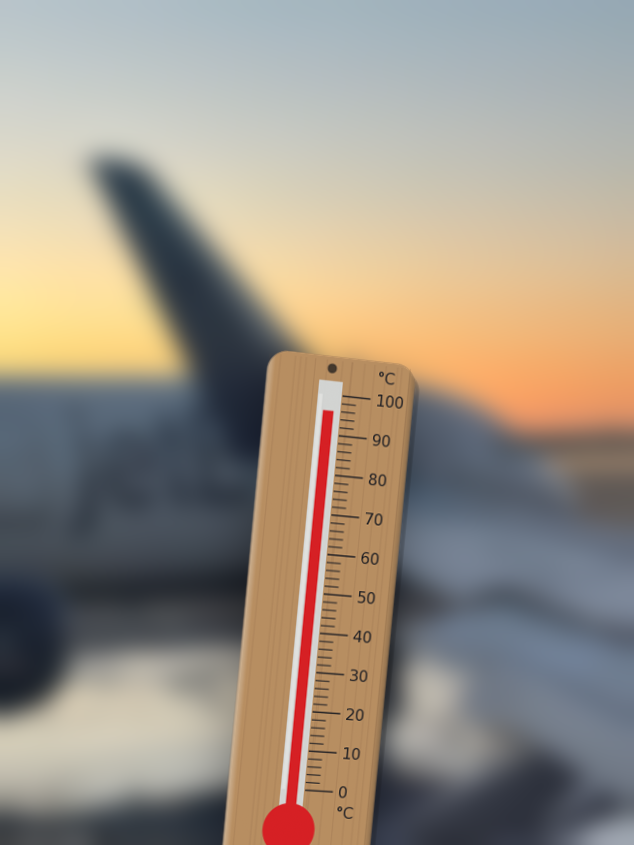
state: 96°C
